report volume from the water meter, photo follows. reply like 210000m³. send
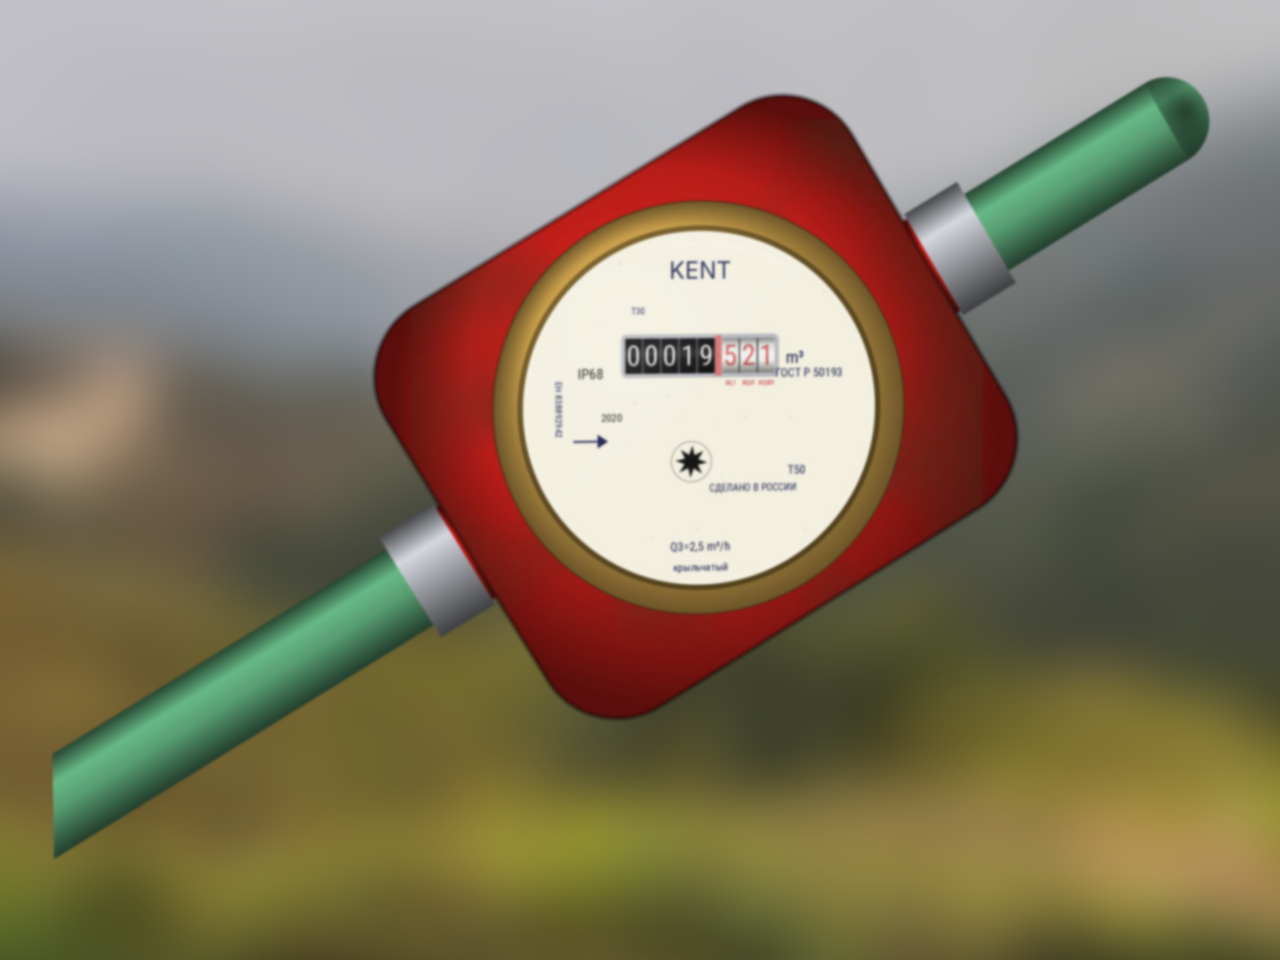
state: 19.521m³
